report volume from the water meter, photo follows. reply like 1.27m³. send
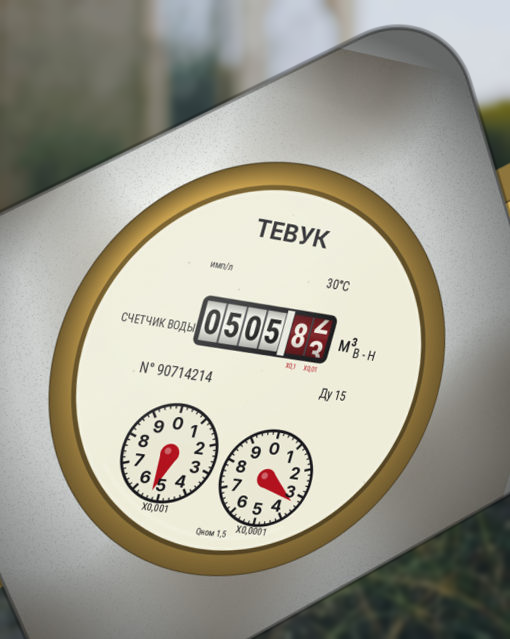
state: 505.8253m³
